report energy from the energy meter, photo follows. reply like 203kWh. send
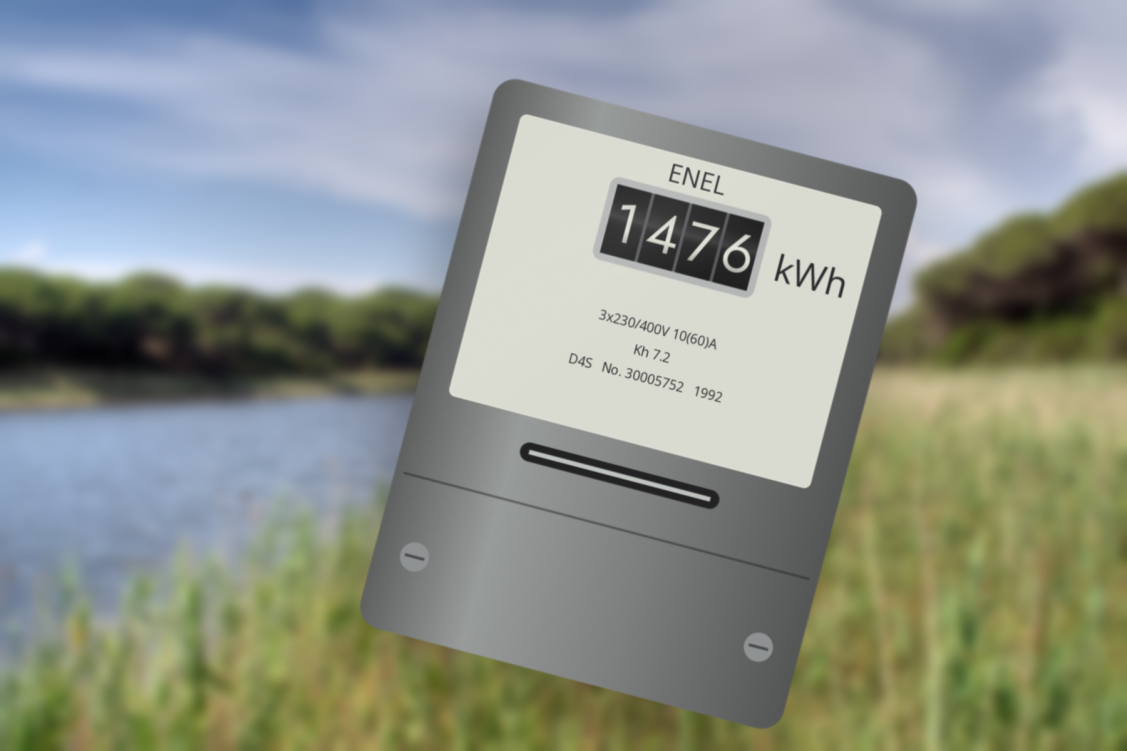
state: 1476kWh
